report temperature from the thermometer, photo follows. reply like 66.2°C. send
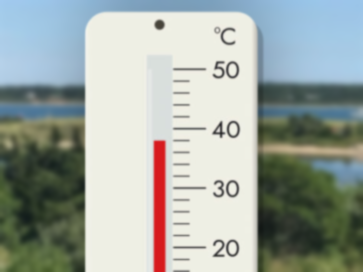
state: 38°C
